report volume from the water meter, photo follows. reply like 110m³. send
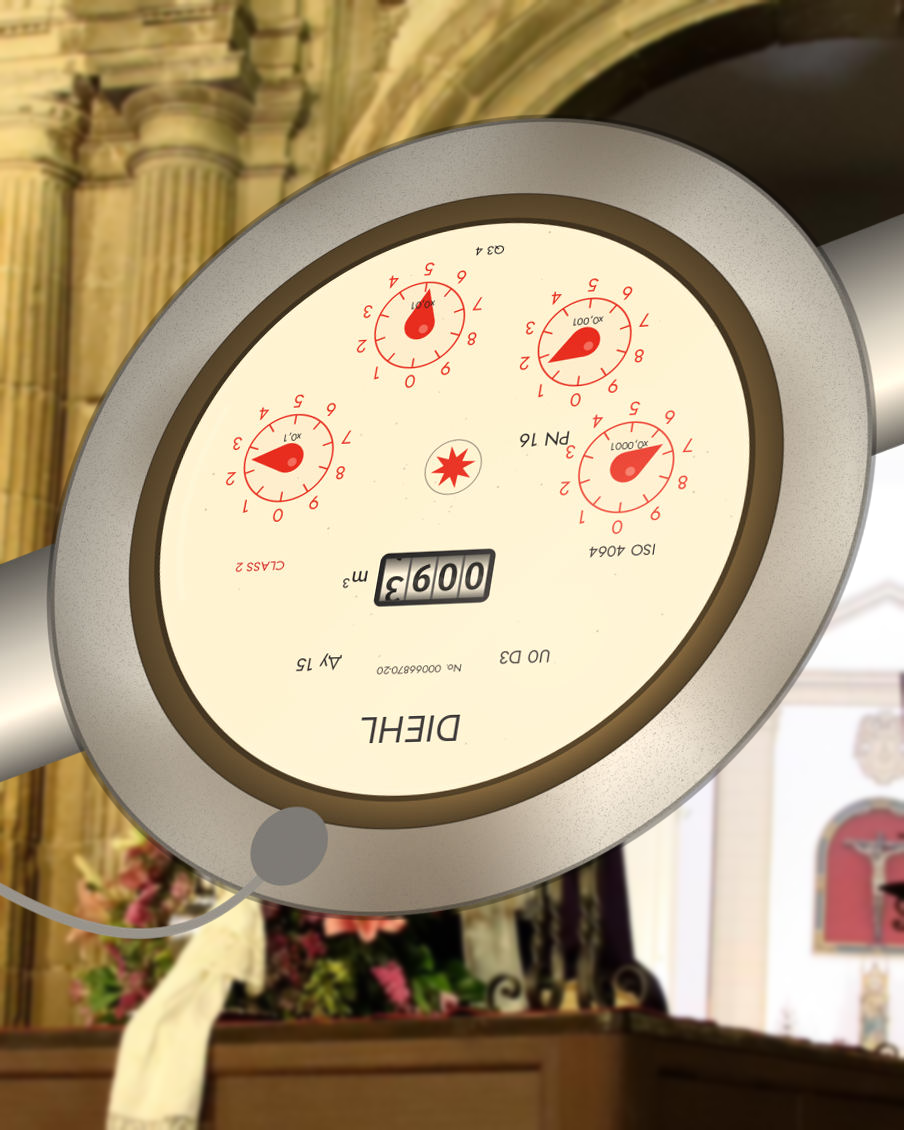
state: 93.2516m³
